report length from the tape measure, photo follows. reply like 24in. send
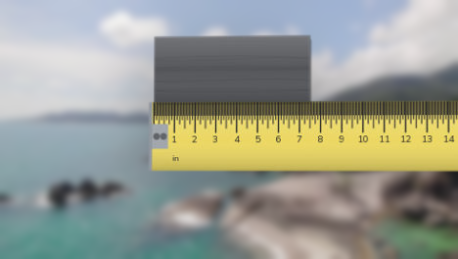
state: 7.5in
